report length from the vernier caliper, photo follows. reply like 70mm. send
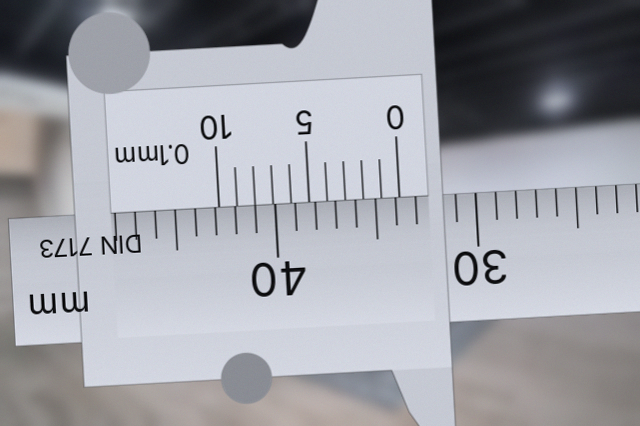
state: 33.8mm
